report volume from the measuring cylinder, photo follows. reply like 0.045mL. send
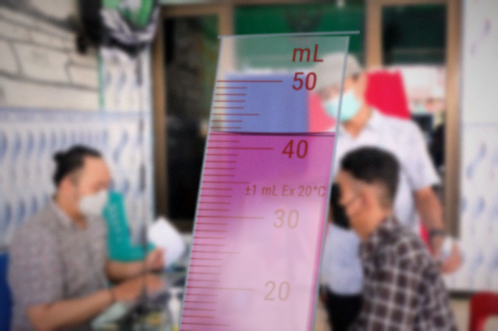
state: 42mL
